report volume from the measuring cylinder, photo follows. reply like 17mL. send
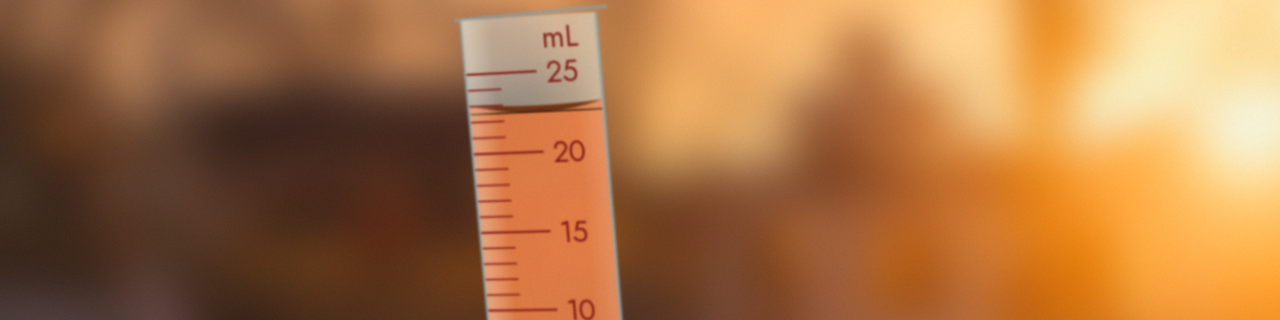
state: 22.5mL
